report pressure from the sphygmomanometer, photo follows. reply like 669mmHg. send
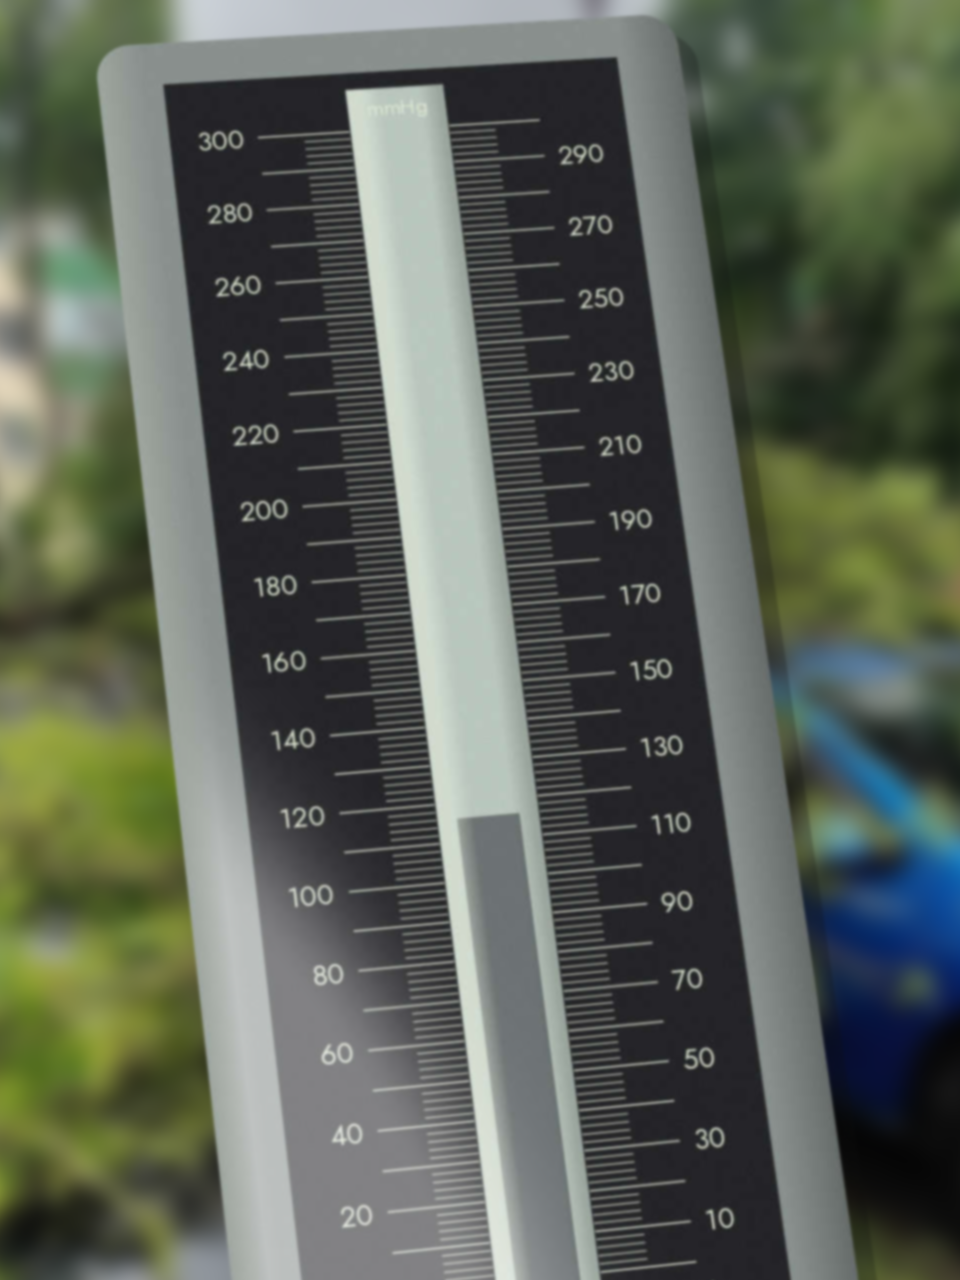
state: 116mmHg
